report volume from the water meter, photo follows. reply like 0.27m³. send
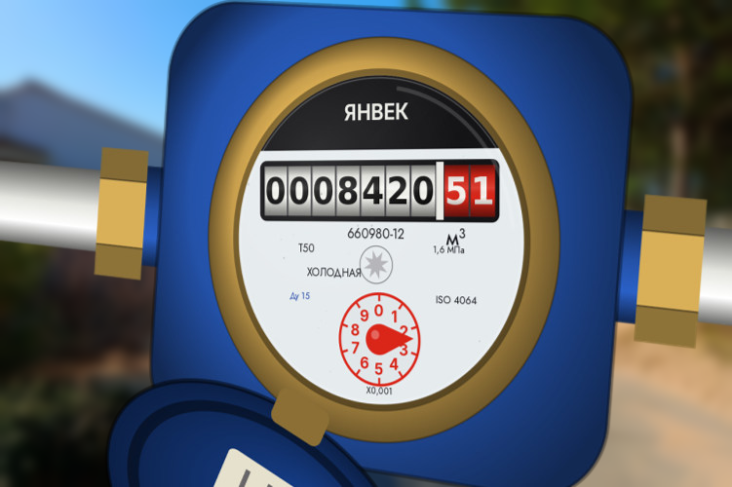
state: 8420.512m³
